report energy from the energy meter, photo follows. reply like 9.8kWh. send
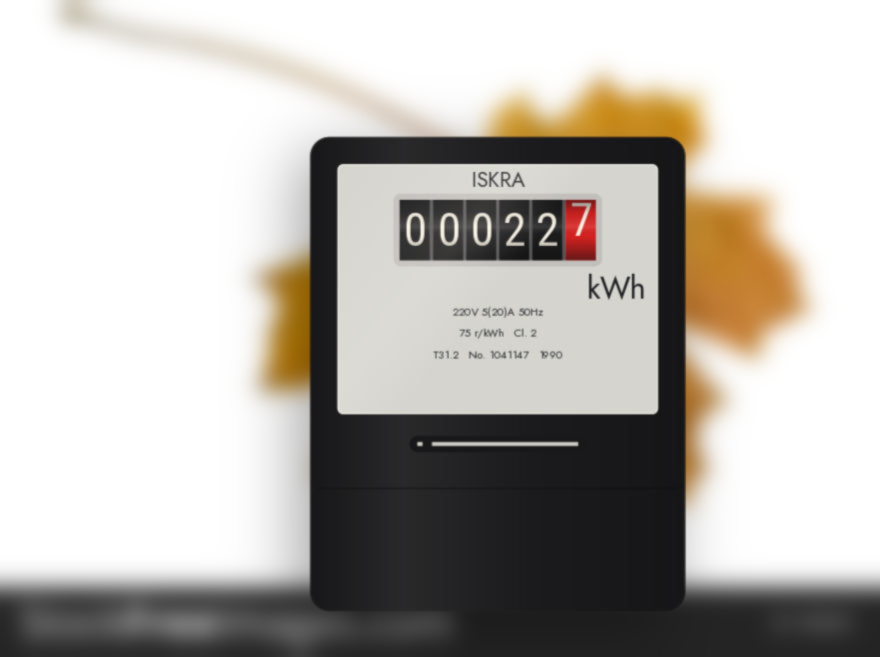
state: 22.7kWh
